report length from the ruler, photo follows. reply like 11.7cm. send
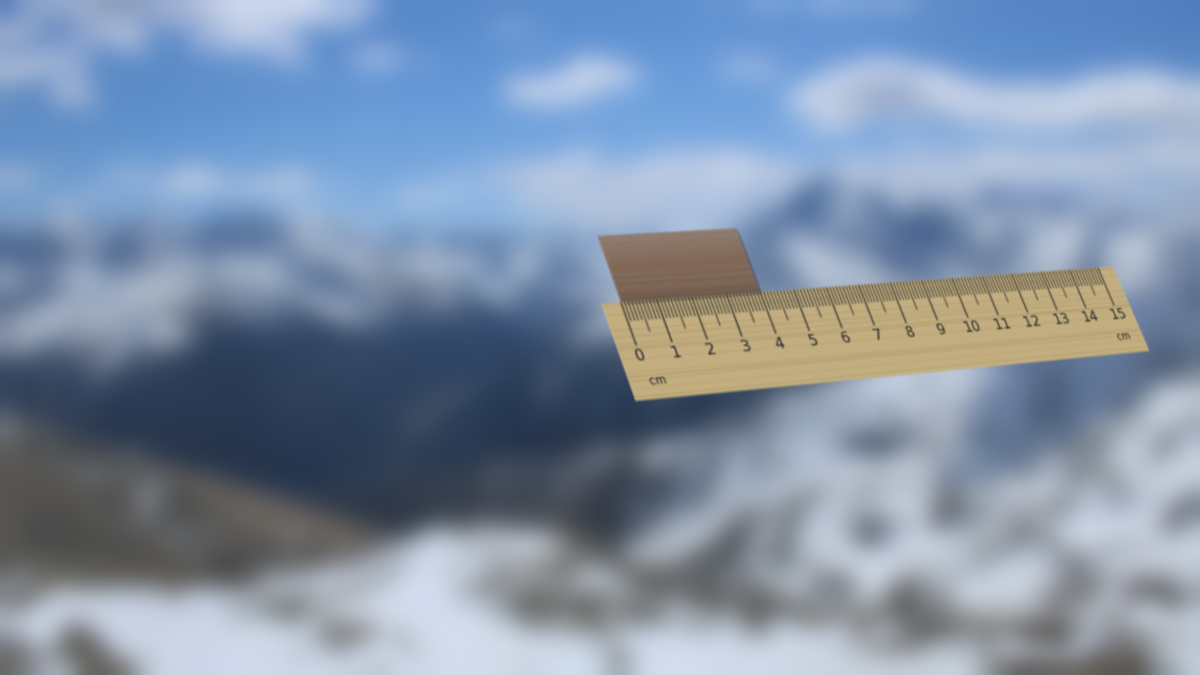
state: 4cm
